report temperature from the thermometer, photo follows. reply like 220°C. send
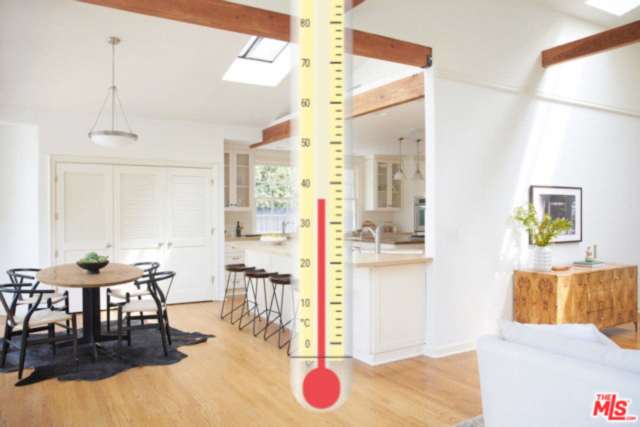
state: 36°C
